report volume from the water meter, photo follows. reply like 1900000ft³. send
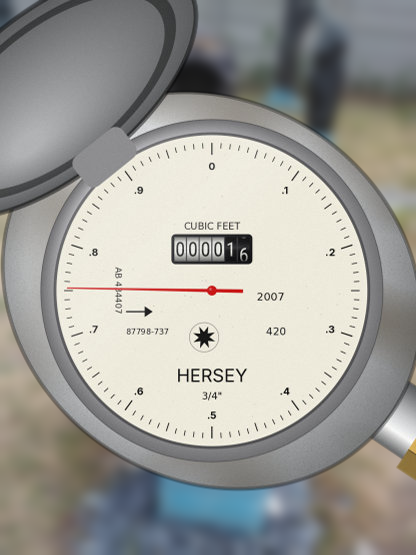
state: 15.75ft³
